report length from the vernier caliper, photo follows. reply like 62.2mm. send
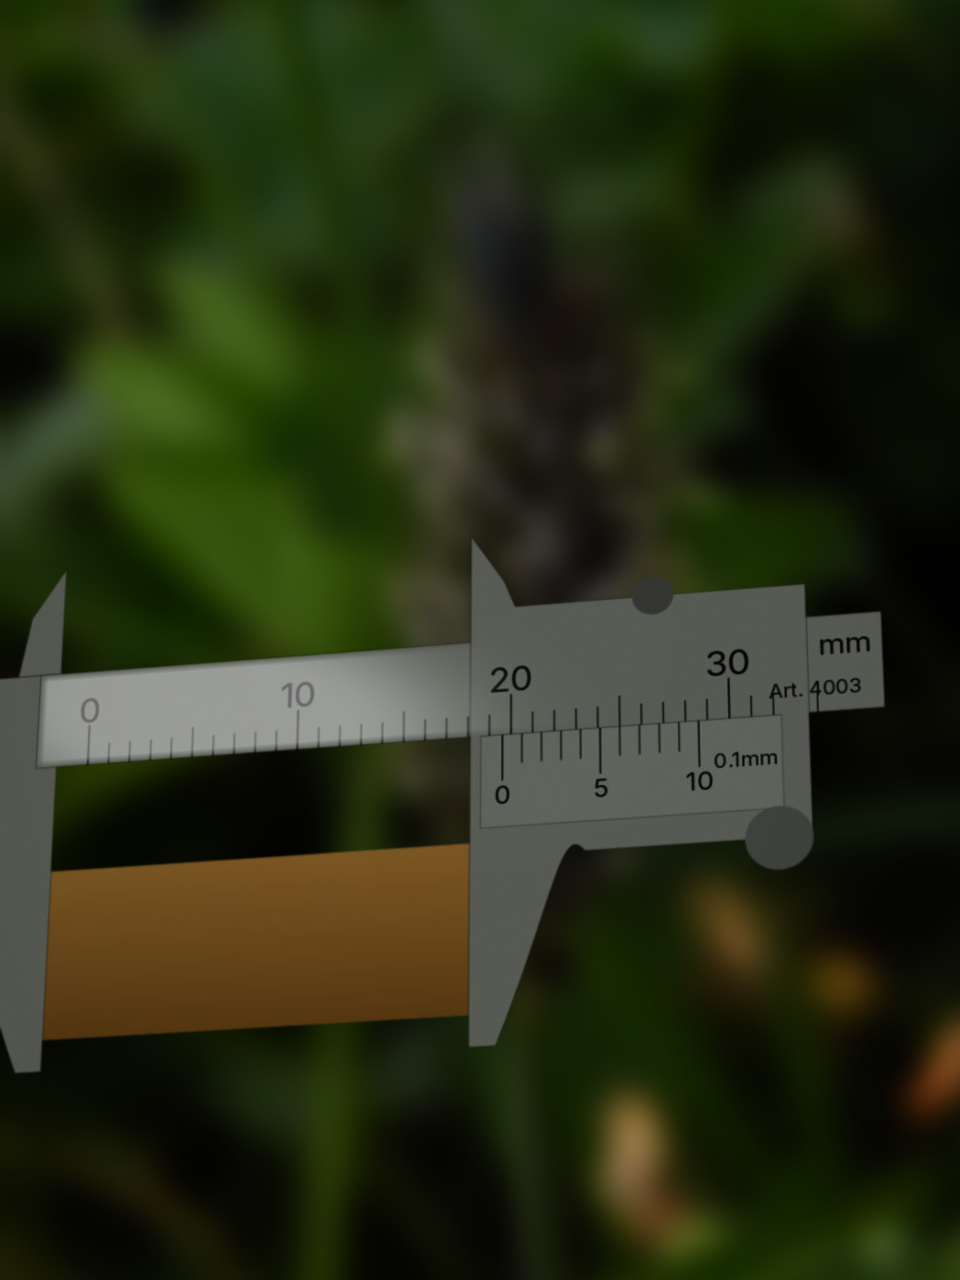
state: 19.6mm
